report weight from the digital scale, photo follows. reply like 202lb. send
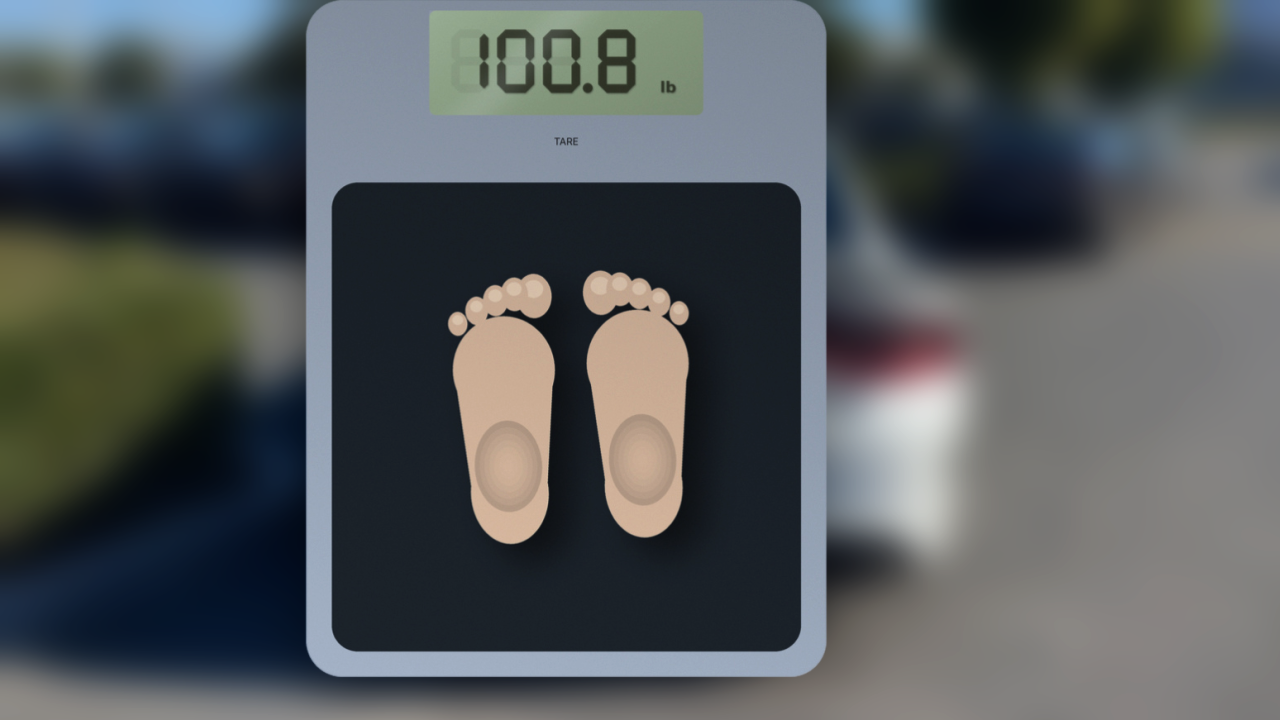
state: 100.8lb
